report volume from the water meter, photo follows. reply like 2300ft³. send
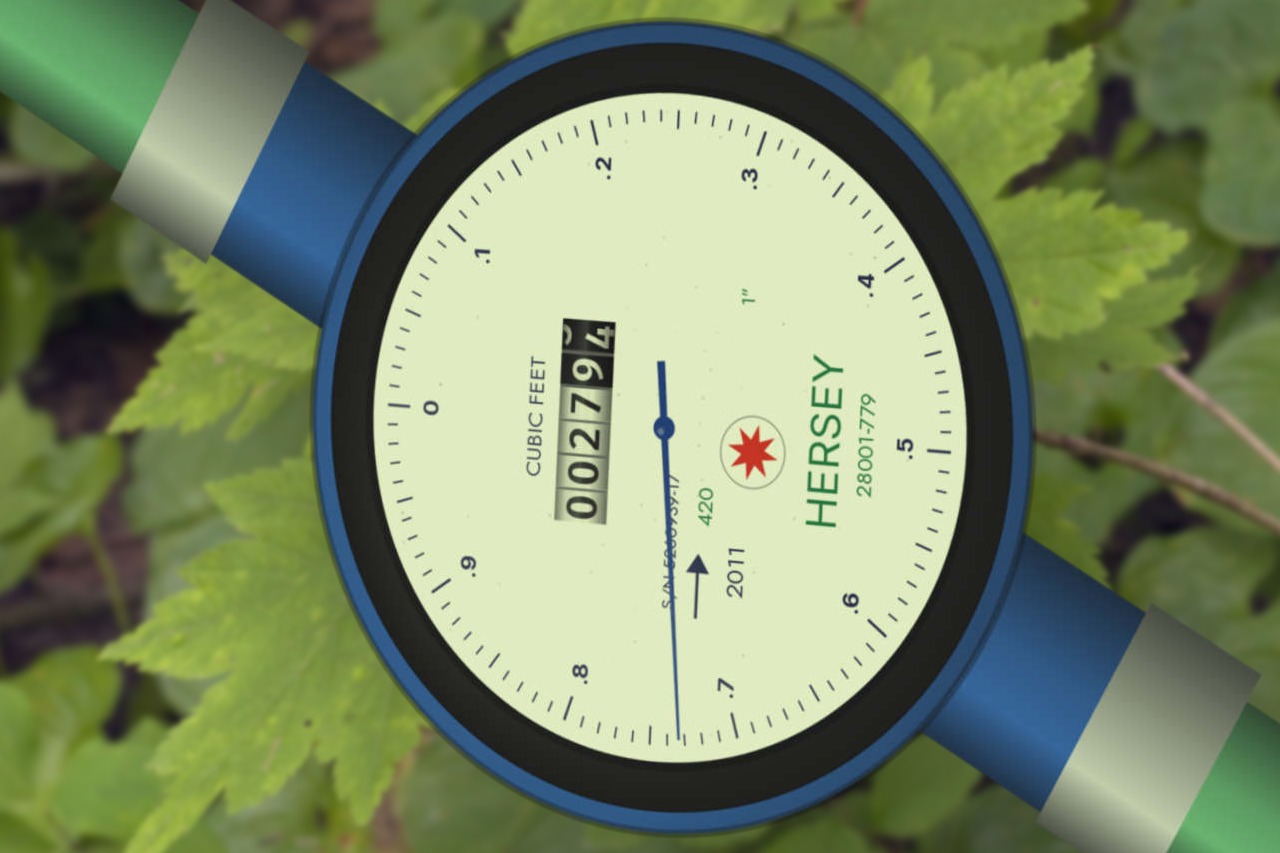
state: 2793.73ft³
